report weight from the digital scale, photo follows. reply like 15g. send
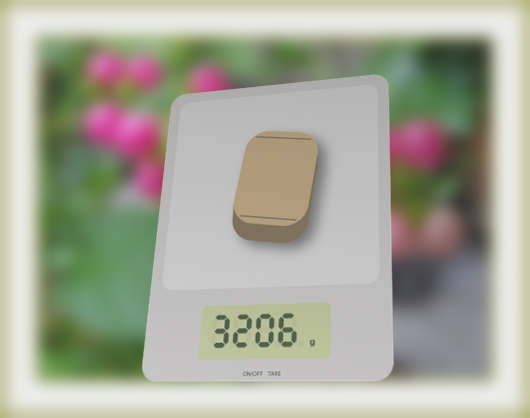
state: 3206g
